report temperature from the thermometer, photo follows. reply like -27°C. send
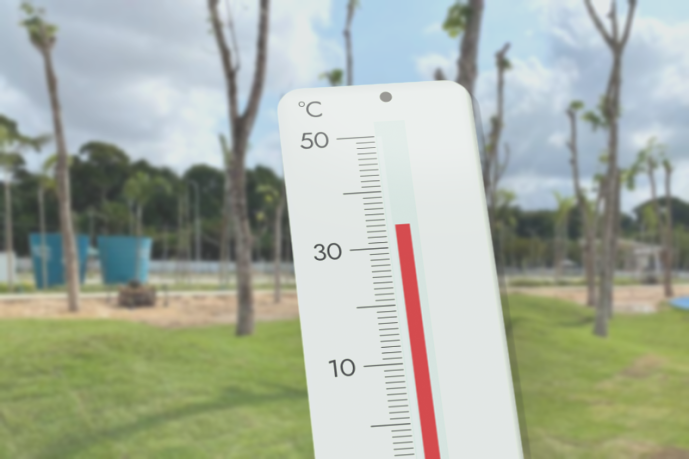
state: 34°C
